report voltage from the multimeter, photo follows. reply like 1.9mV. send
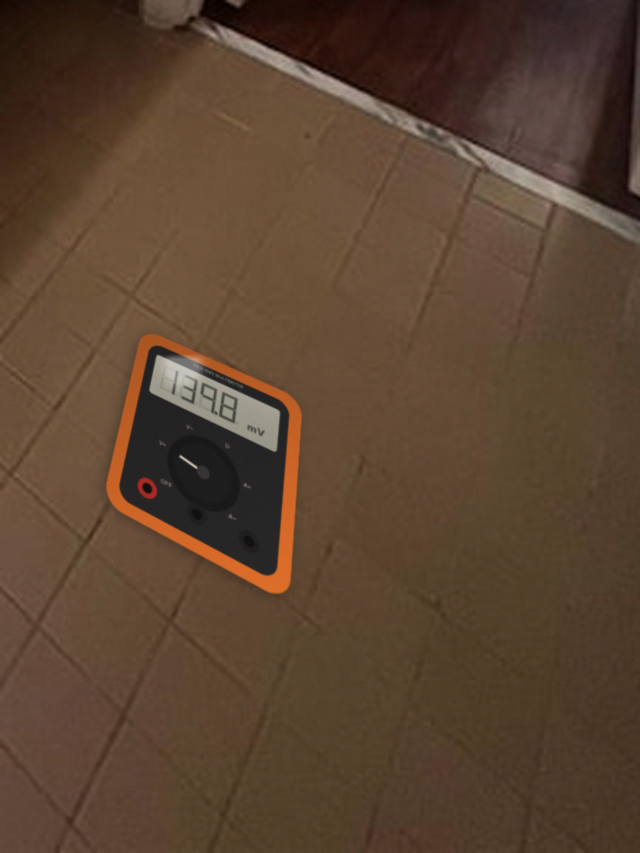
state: 139.8mV
